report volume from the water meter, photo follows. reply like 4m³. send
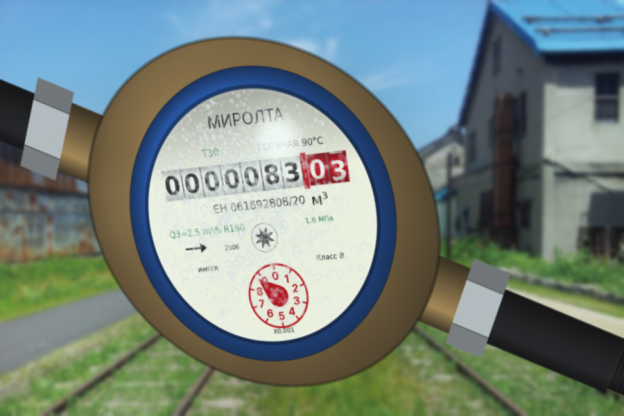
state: 83.028m³
